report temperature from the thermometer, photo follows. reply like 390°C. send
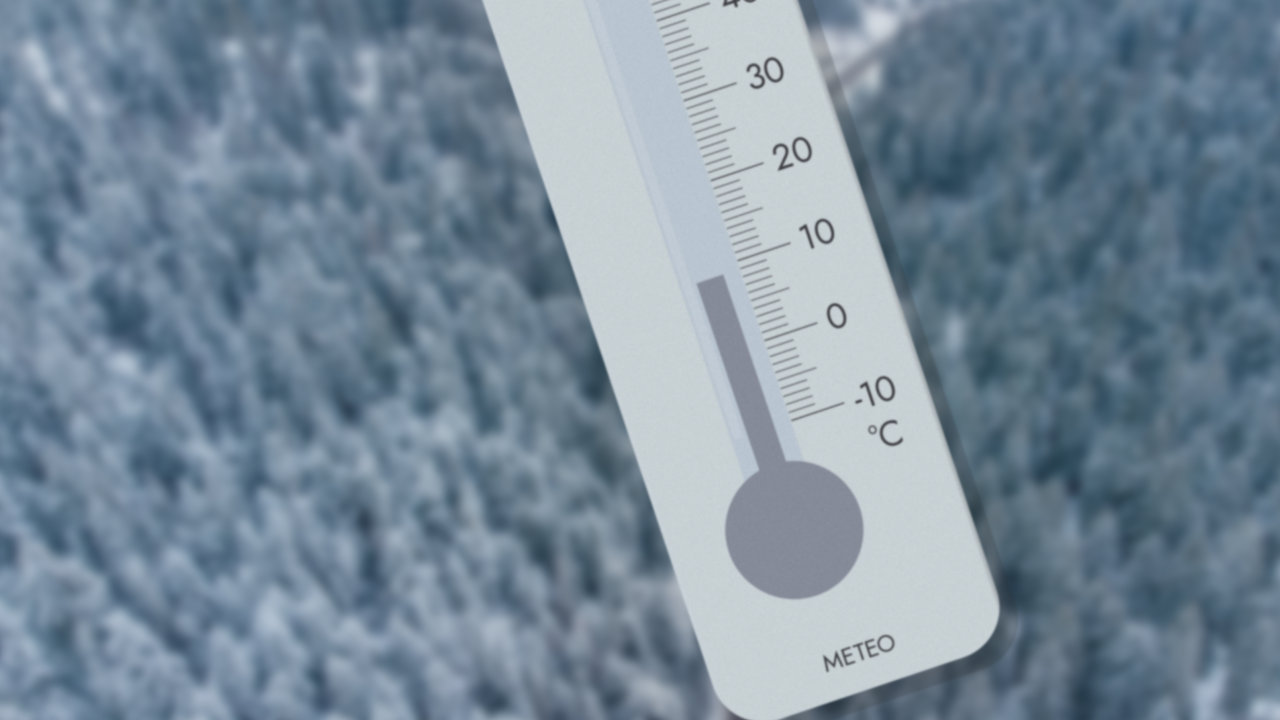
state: 9°C
